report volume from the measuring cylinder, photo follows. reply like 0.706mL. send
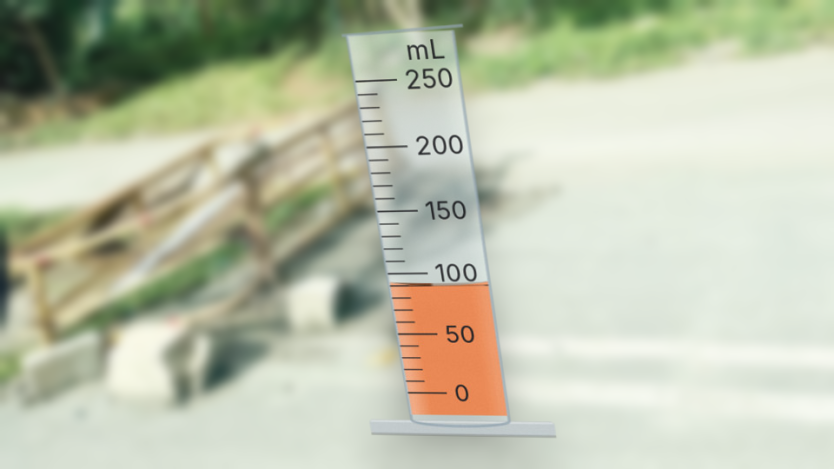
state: 90mL
